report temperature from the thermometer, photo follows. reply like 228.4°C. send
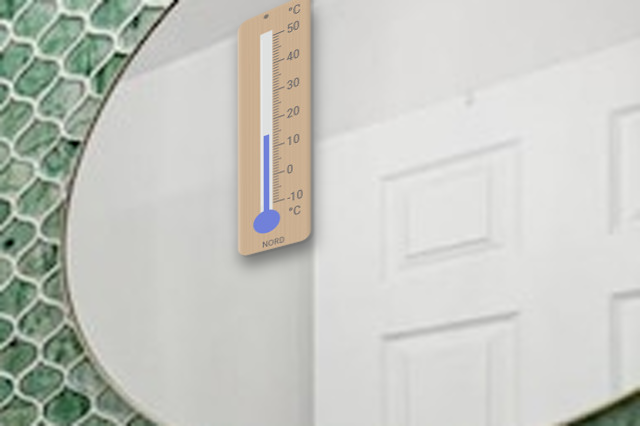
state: 15°C
